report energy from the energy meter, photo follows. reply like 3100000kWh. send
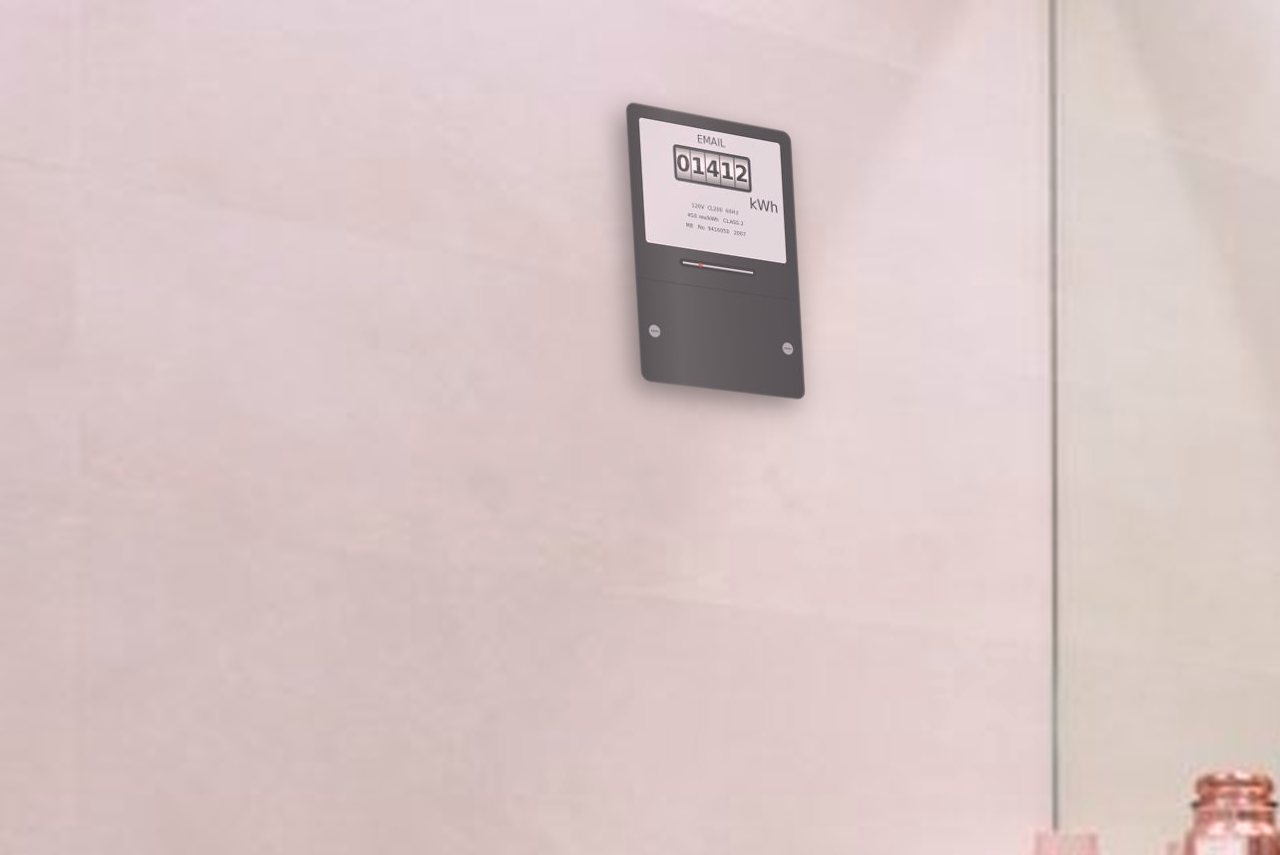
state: 1412kWh
